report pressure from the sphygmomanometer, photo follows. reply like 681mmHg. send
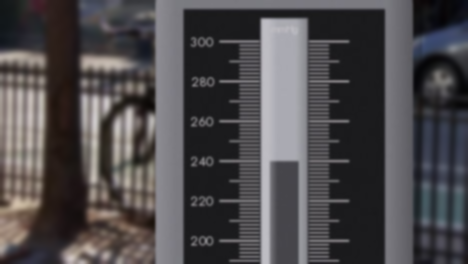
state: 240mmHg
